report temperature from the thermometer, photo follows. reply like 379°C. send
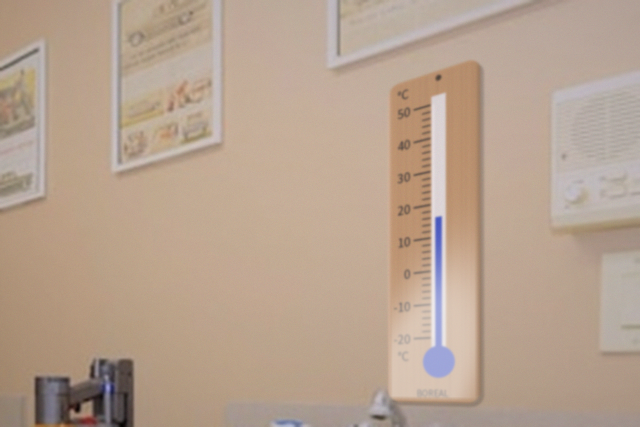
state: 16°C
